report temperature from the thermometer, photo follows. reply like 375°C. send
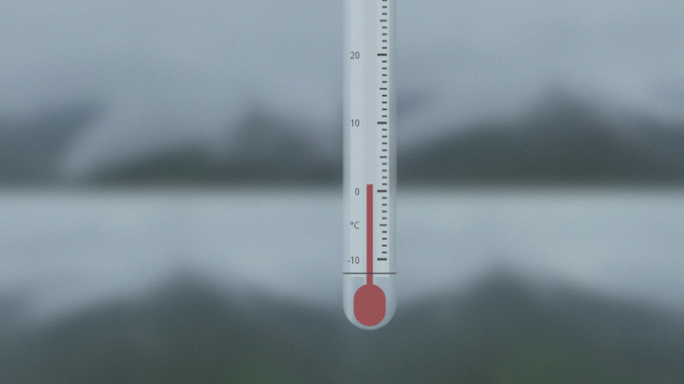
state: 1°C
